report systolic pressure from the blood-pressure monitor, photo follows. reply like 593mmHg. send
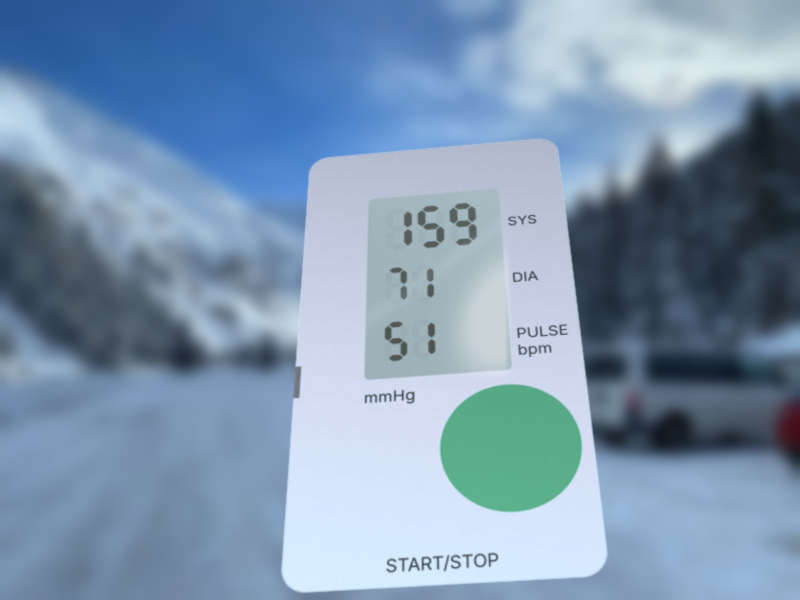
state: 159mmHg
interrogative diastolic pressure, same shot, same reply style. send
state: 71mmHg
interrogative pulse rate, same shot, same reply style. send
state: 51bpm
